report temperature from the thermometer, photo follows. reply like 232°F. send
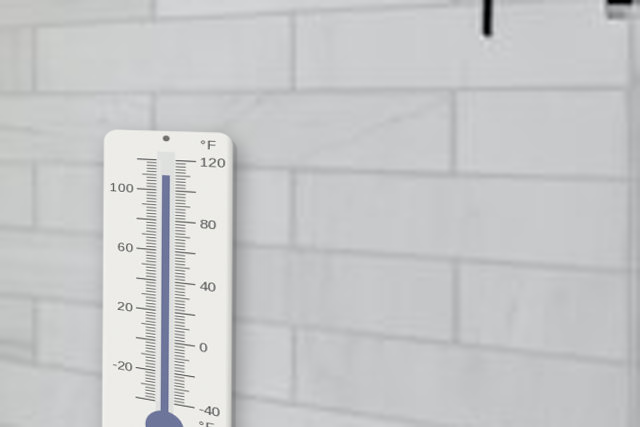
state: 110°F
